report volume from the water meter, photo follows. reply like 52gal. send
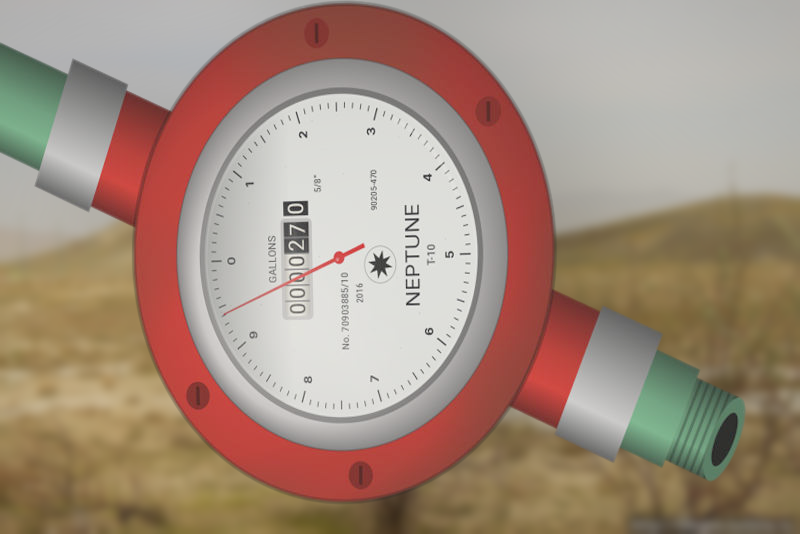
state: 269.4gal
